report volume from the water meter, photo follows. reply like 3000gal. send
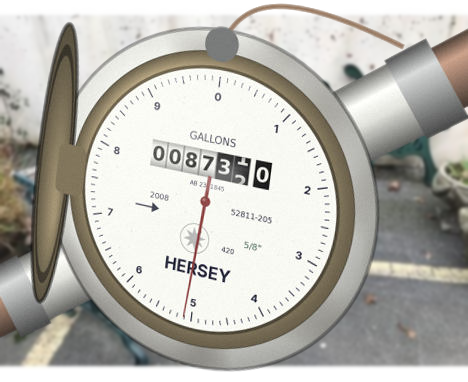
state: 87315.1gal
